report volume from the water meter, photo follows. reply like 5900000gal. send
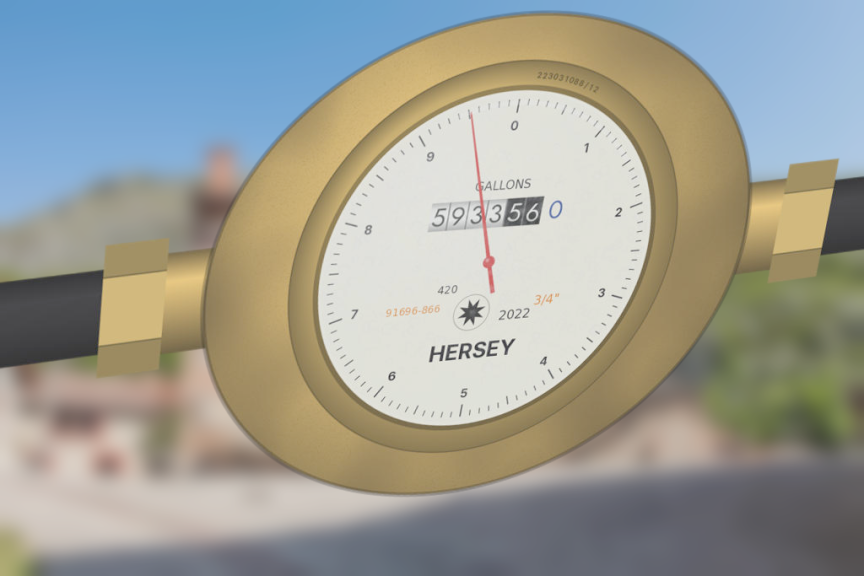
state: 5933559.5gal
